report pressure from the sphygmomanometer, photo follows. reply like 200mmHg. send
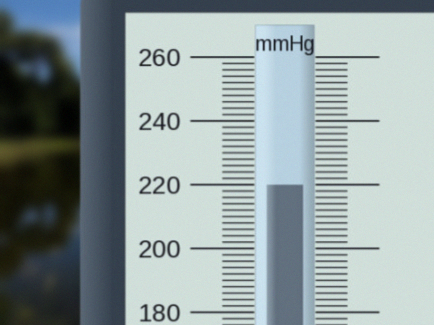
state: 220mmHg
